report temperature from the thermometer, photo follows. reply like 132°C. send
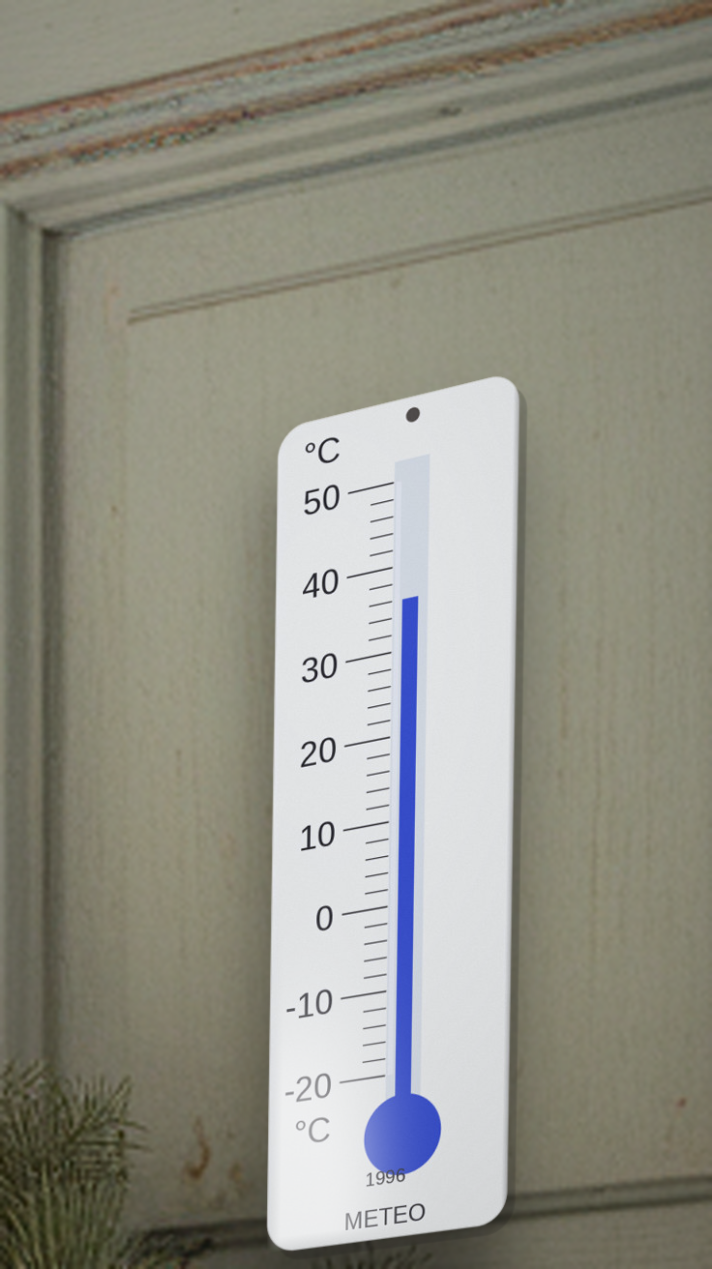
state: 36°C
